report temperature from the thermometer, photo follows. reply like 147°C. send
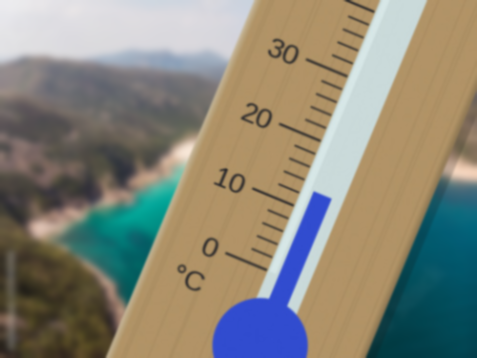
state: 13°C
